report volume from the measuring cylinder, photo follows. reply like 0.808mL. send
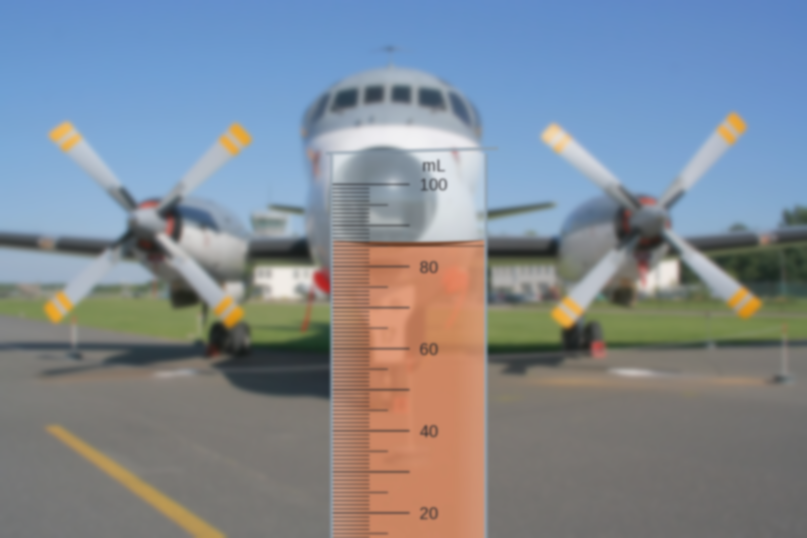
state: 85mL
